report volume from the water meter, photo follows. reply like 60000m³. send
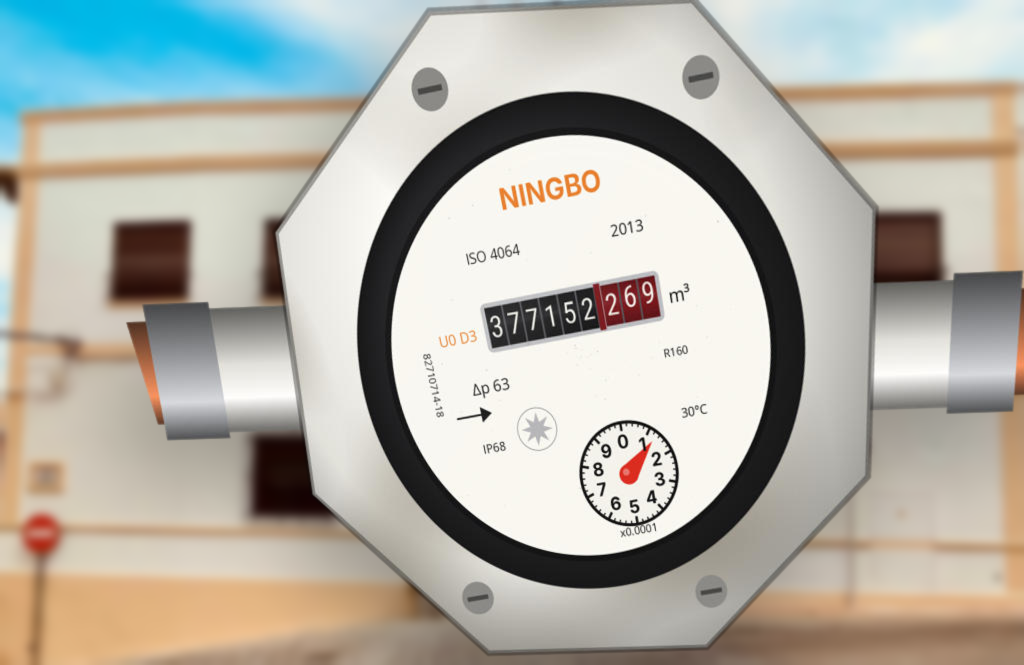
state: 377152.2691m³
